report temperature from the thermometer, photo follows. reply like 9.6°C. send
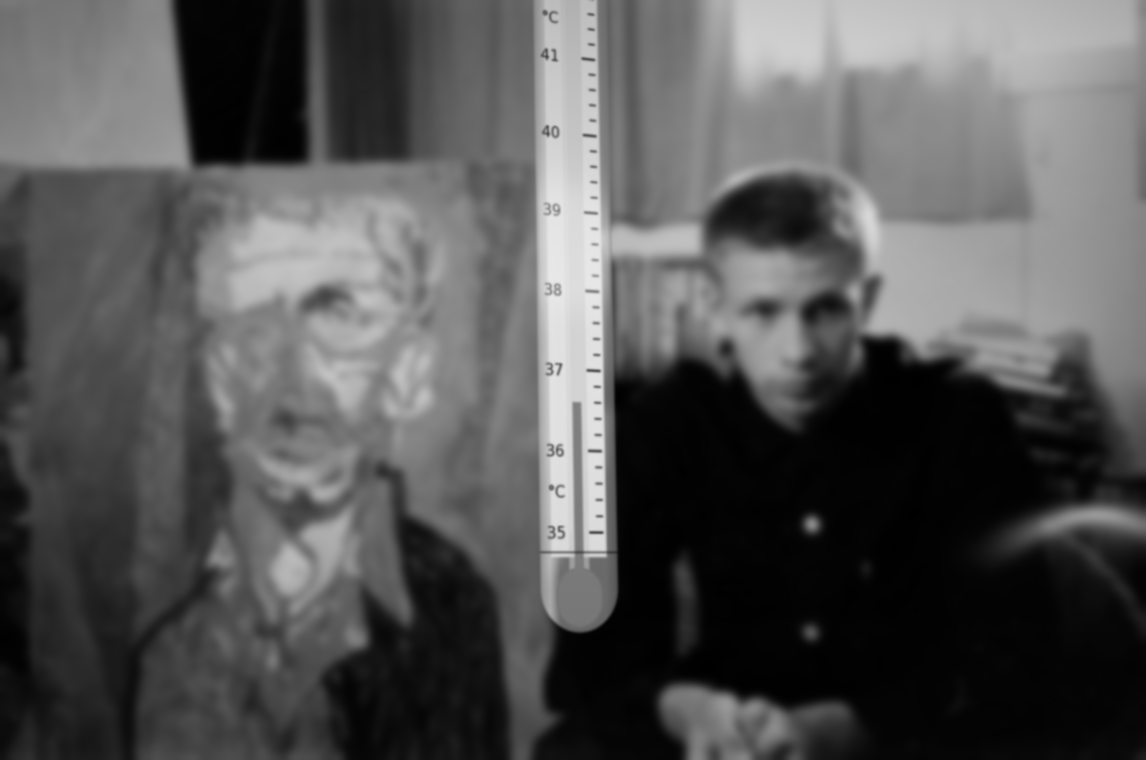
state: 36.6°C
